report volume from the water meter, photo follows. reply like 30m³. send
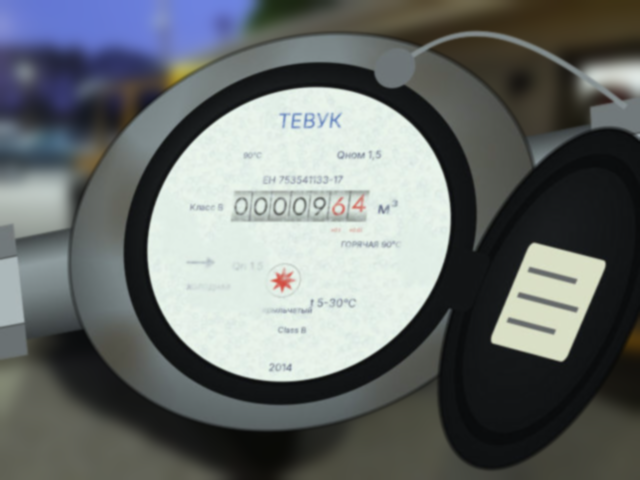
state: 9.64m³
